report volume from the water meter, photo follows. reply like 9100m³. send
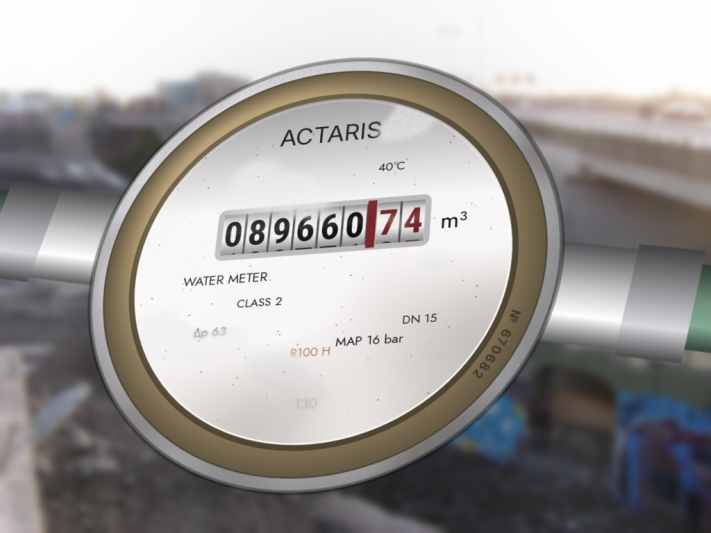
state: 89660.74m³
